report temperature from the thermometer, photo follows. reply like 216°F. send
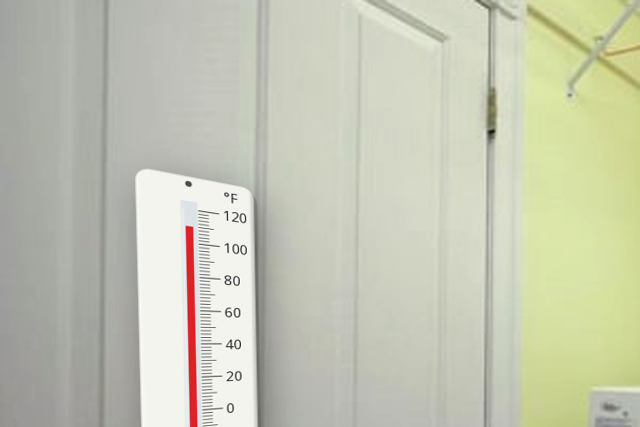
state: 110°F
